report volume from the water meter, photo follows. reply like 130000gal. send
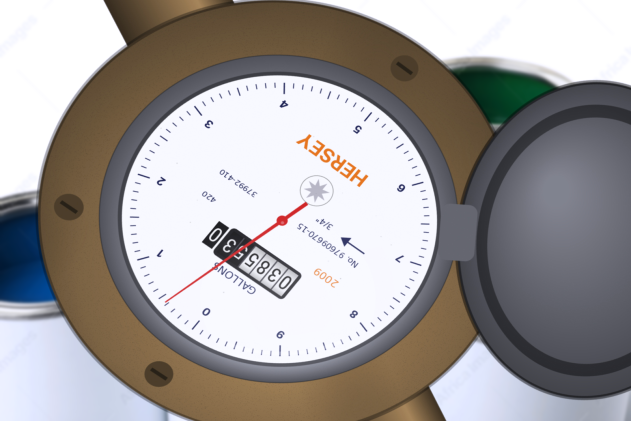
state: 385530.4gal
